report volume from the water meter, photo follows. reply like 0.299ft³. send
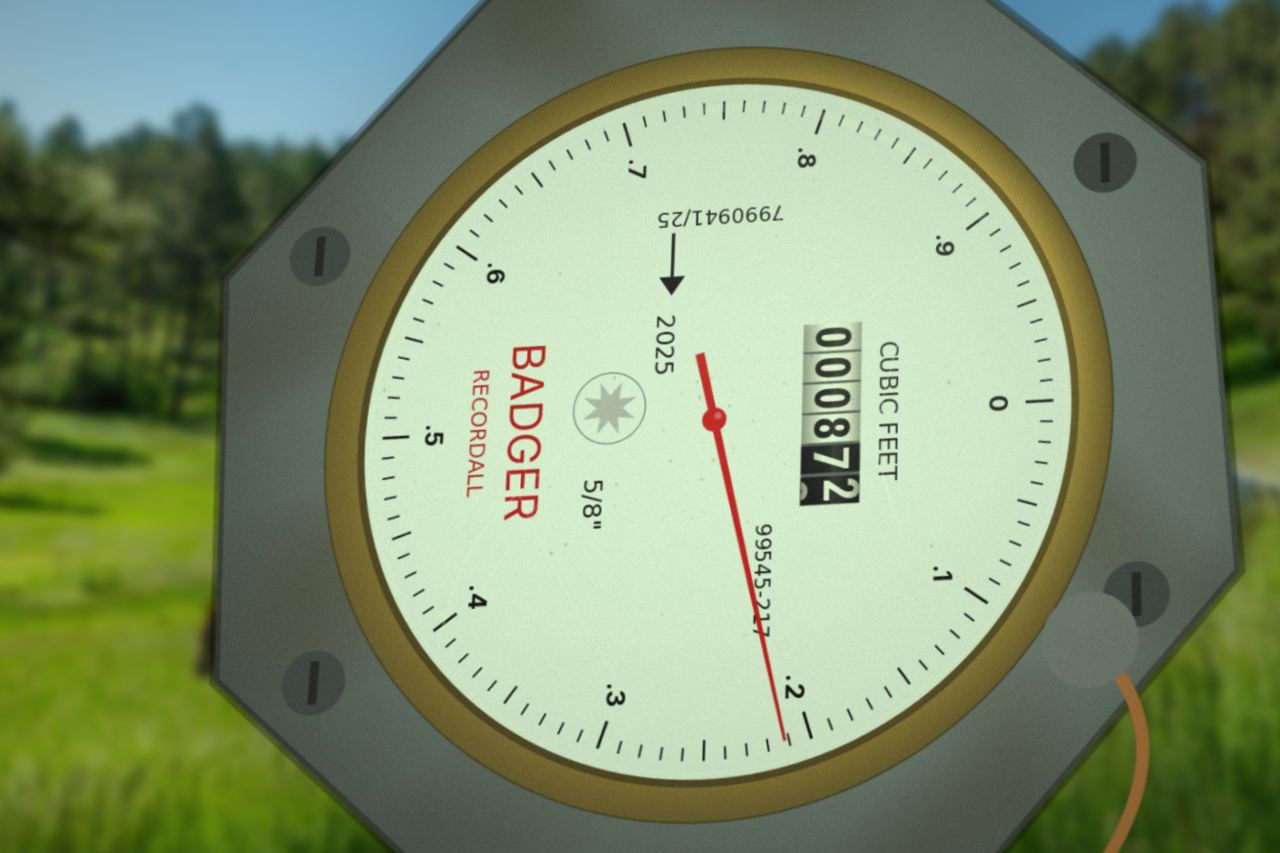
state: 872.21ft³
